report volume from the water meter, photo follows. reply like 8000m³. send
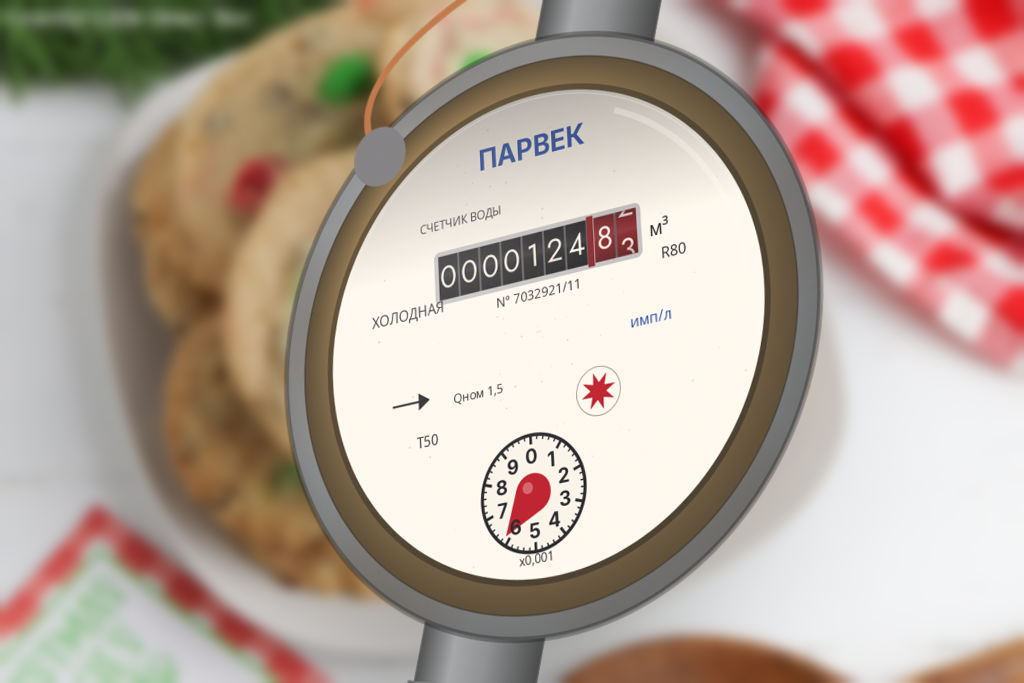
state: 124.826m³
